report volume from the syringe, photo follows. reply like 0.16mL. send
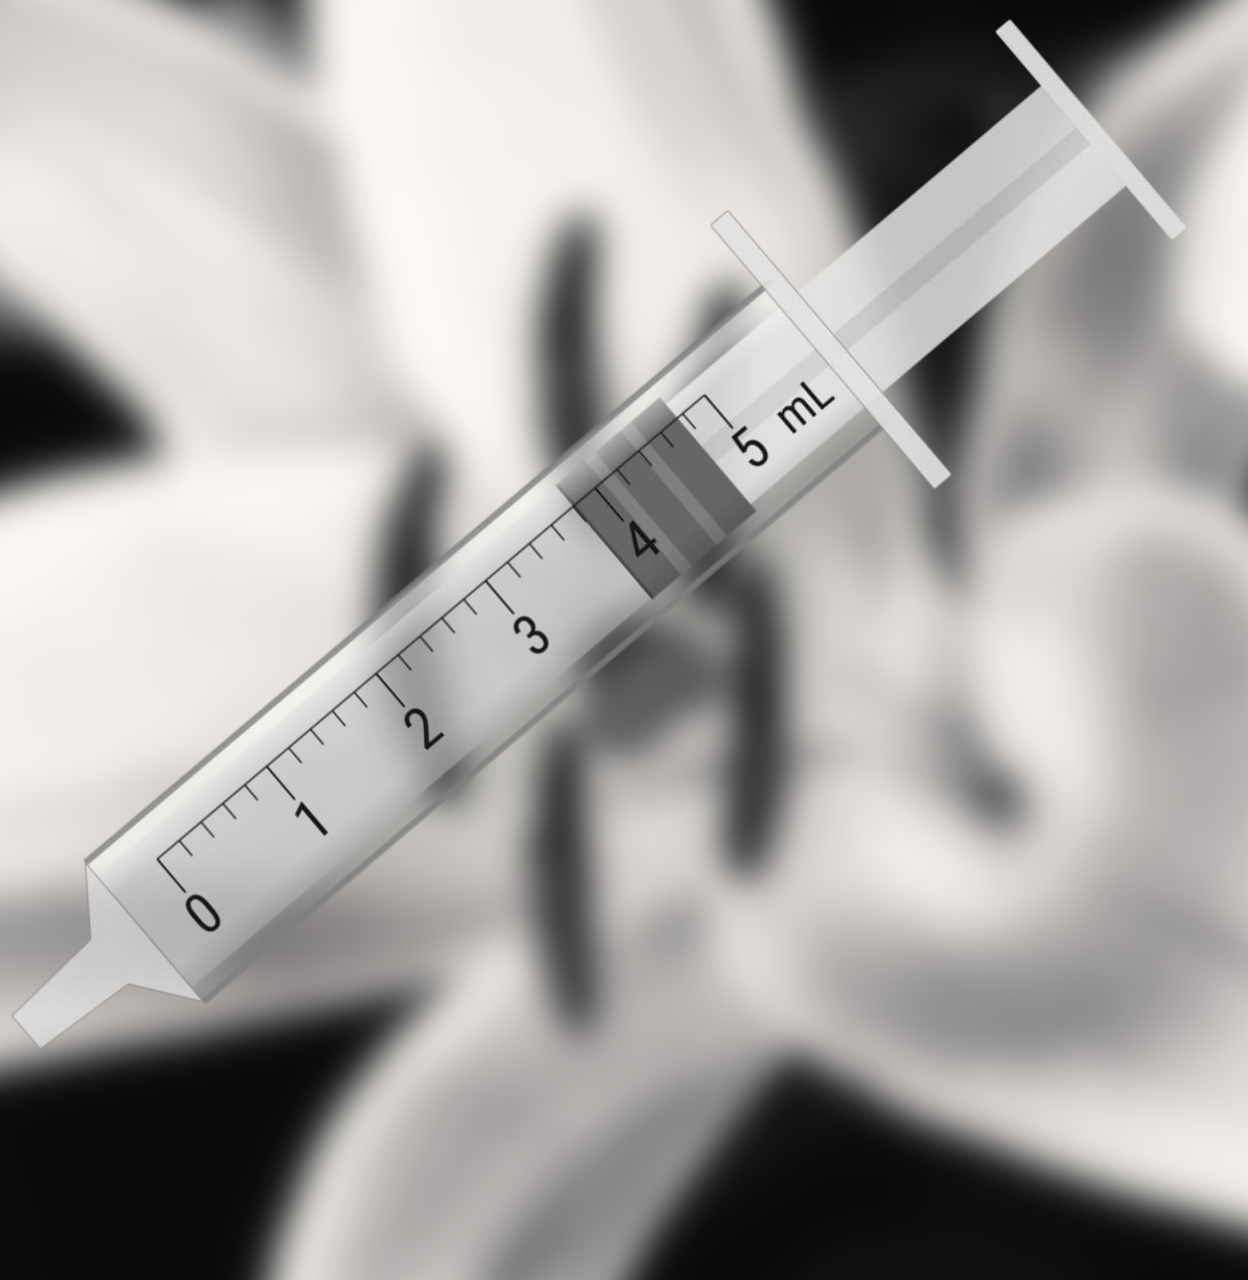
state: 3.8mL
